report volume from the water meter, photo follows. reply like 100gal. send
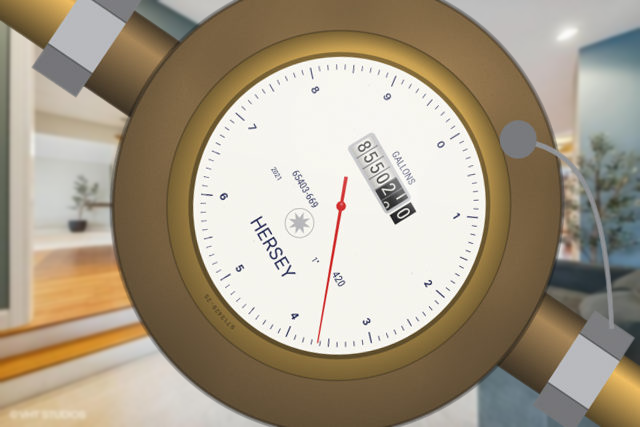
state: 8550213.6gal
